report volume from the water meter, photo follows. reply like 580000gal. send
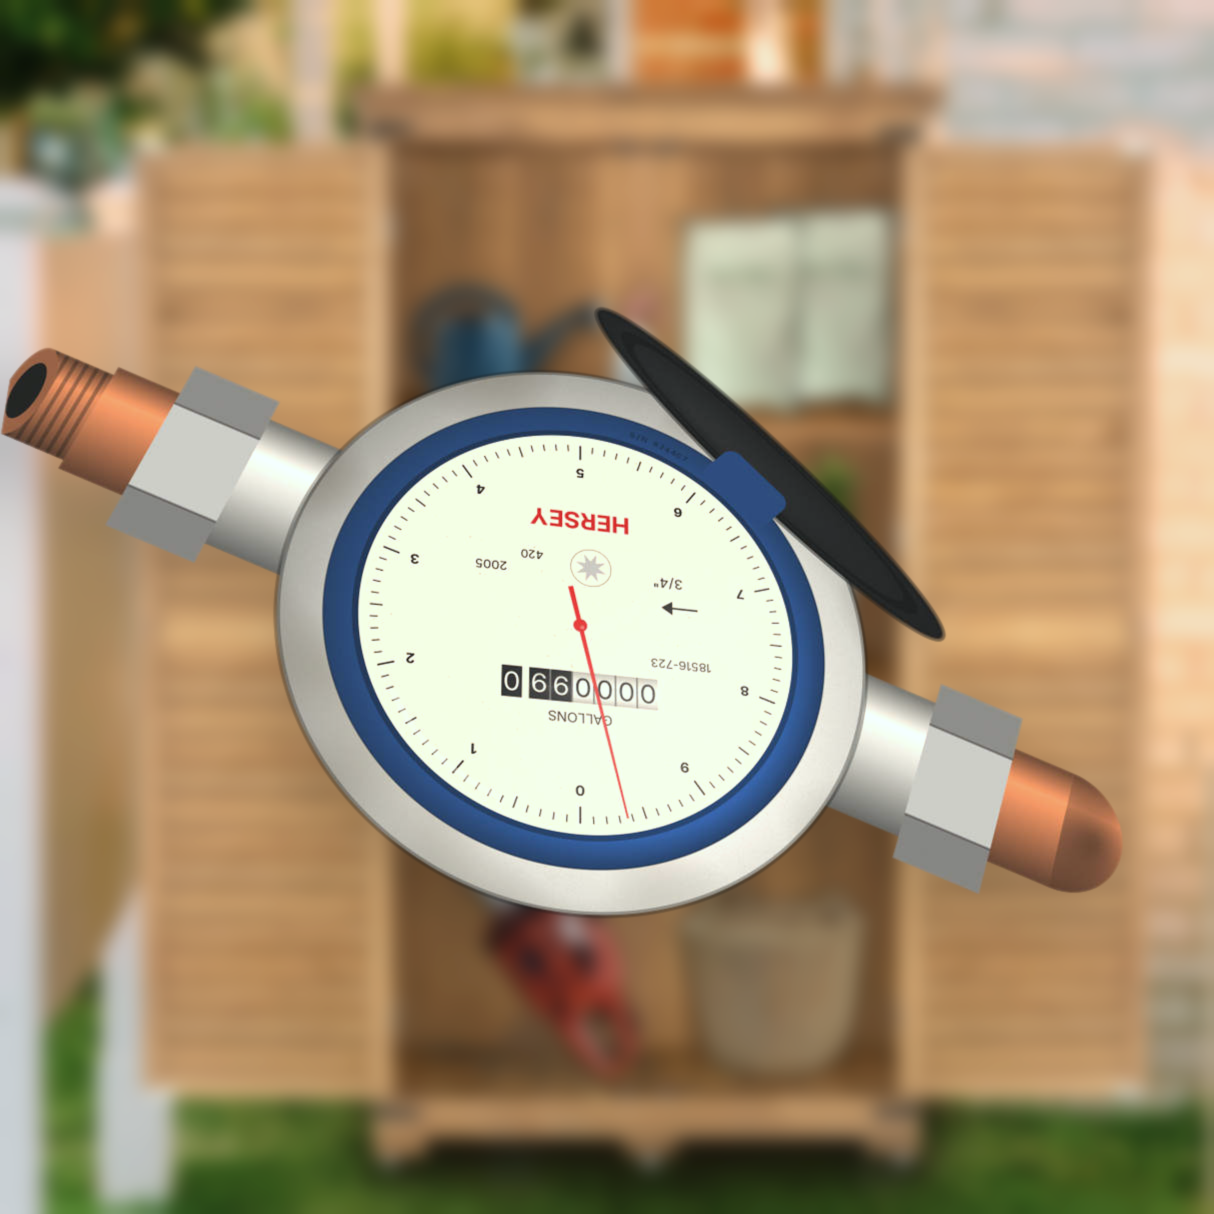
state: 989.6gal
